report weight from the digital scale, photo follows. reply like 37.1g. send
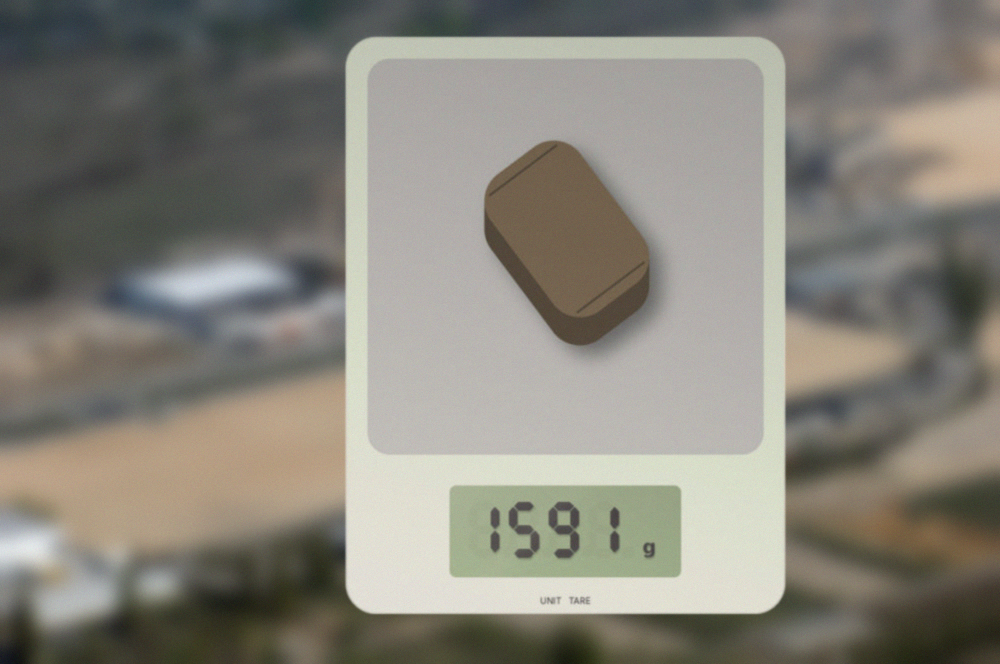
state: 1591g
